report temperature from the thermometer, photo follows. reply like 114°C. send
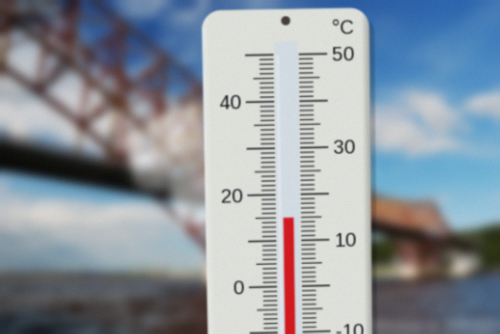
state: 15°C
